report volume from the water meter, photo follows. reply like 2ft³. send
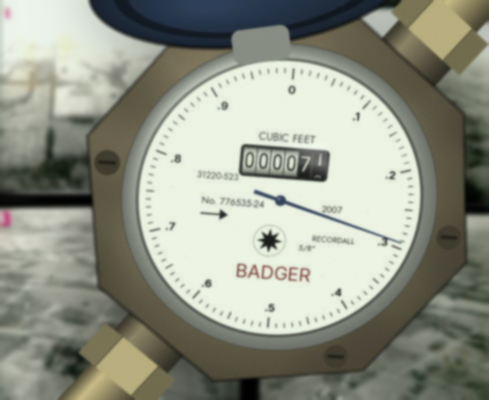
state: 71.29ft³
